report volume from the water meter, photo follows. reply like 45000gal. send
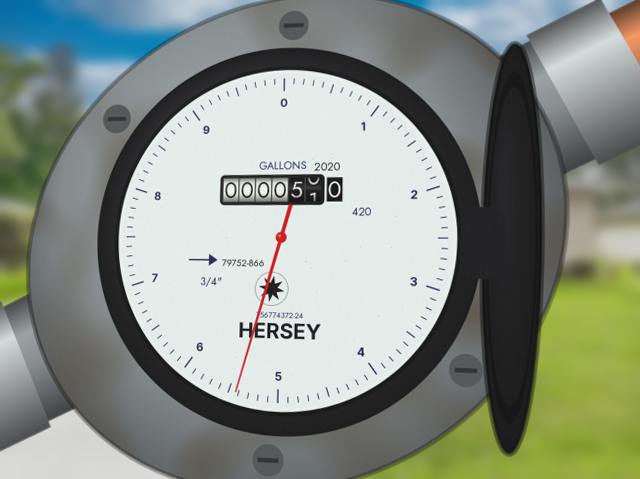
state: 505.4gal
